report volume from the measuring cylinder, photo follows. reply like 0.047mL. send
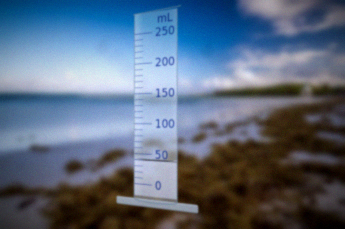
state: 40mL
